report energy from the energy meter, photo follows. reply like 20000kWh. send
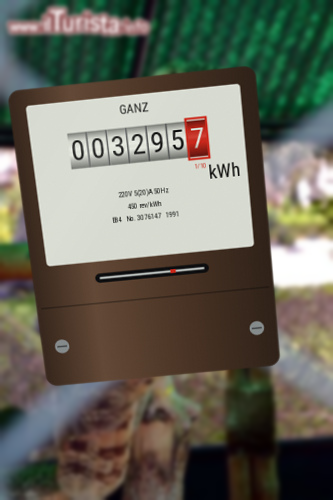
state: 3295.7kWh
